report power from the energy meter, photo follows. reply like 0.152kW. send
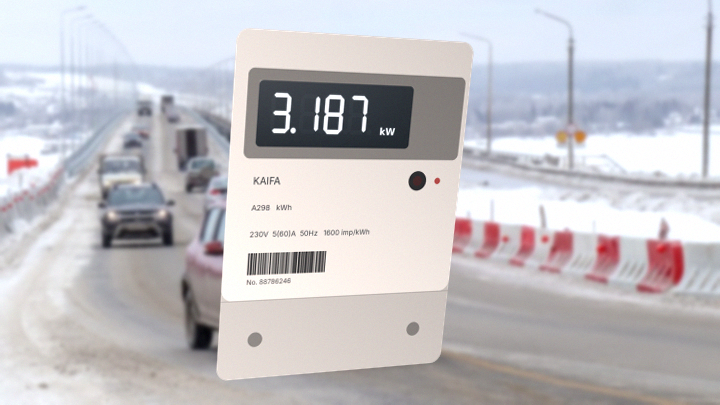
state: 3.187kW
